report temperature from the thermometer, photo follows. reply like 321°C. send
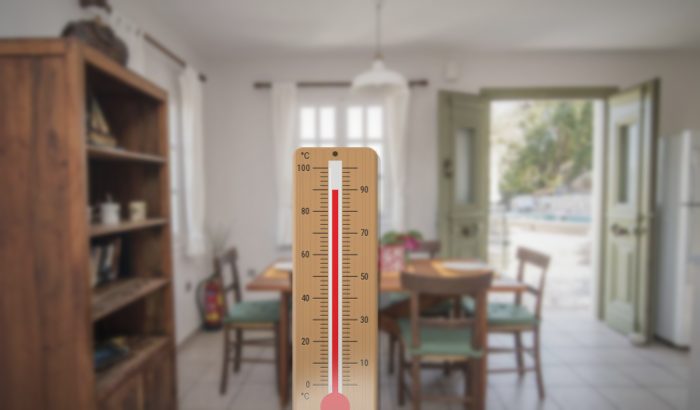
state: 90°C
